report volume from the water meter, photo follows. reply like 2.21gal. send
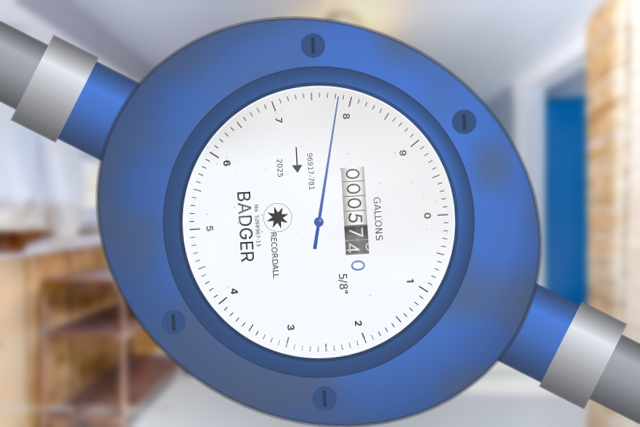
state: 5737.8gal
